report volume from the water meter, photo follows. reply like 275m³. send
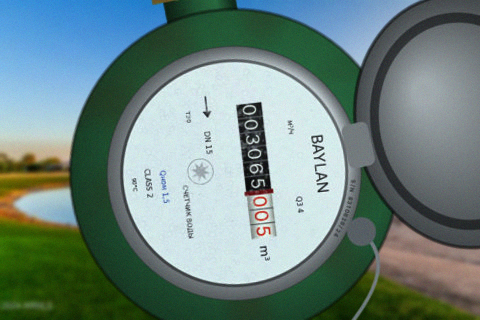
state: 3065.005m³
